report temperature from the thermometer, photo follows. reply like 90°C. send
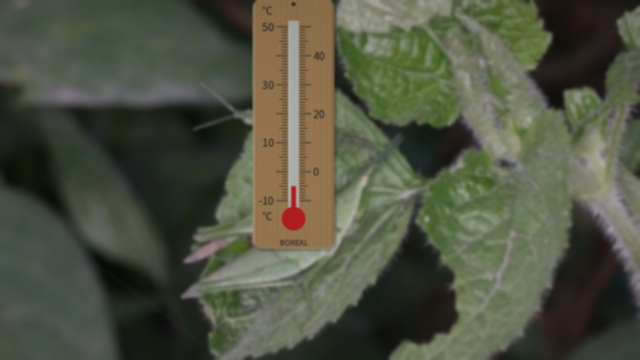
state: -5°C
